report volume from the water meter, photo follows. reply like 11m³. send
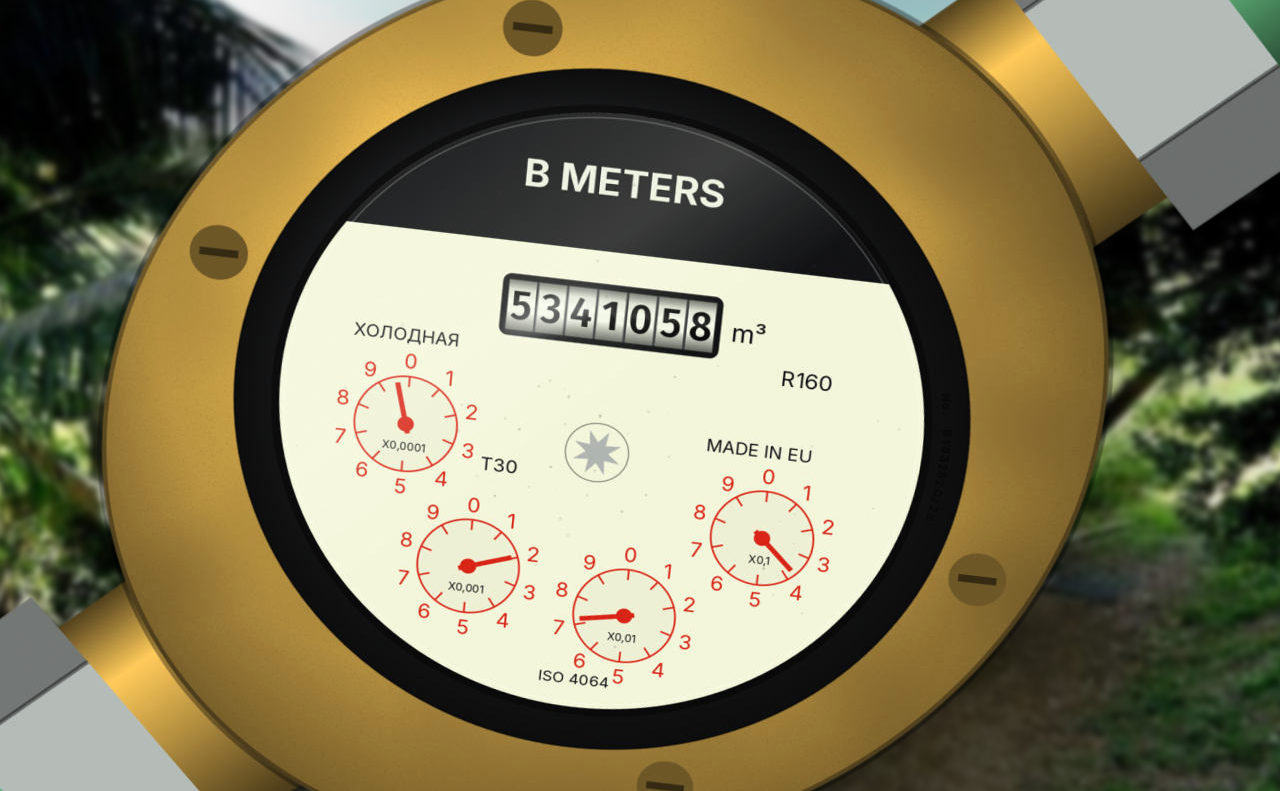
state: 5341058.3719m³
